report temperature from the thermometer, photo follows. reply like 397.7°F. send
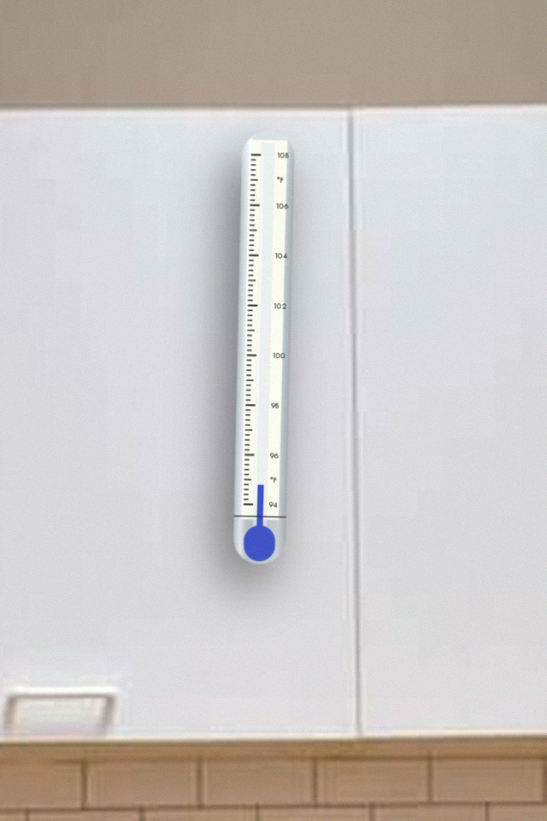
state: 94.8°F
